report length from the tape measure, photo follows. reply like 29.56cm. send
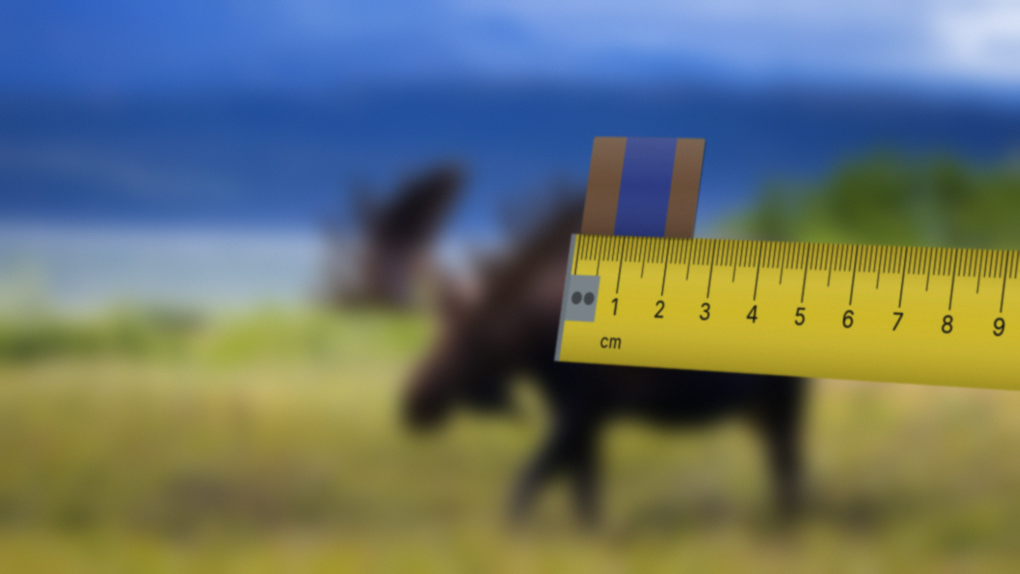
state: 2.5cm
